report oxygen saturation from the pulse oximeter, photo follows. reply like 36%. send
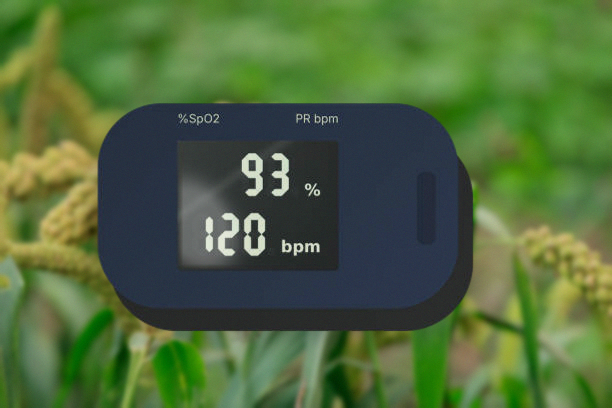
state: 93%
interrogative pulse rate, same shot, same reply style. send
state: 120bpm
